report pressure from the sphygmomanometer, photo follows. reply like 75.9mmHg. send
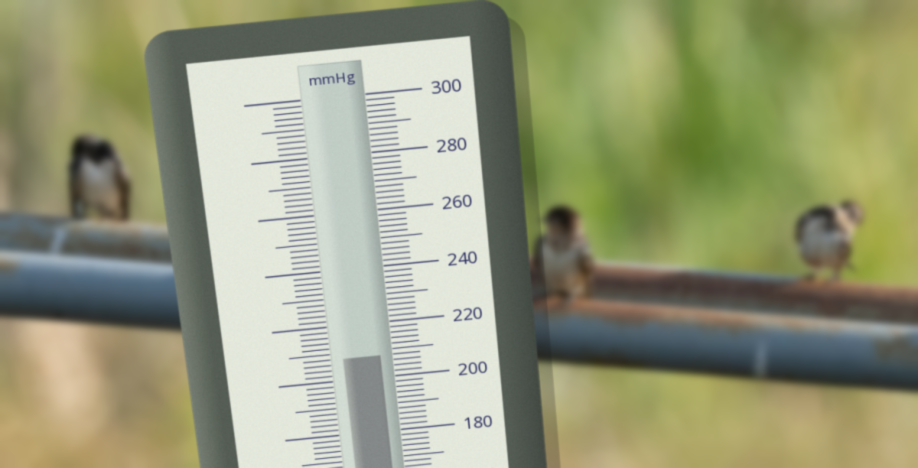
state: 208mmHg
